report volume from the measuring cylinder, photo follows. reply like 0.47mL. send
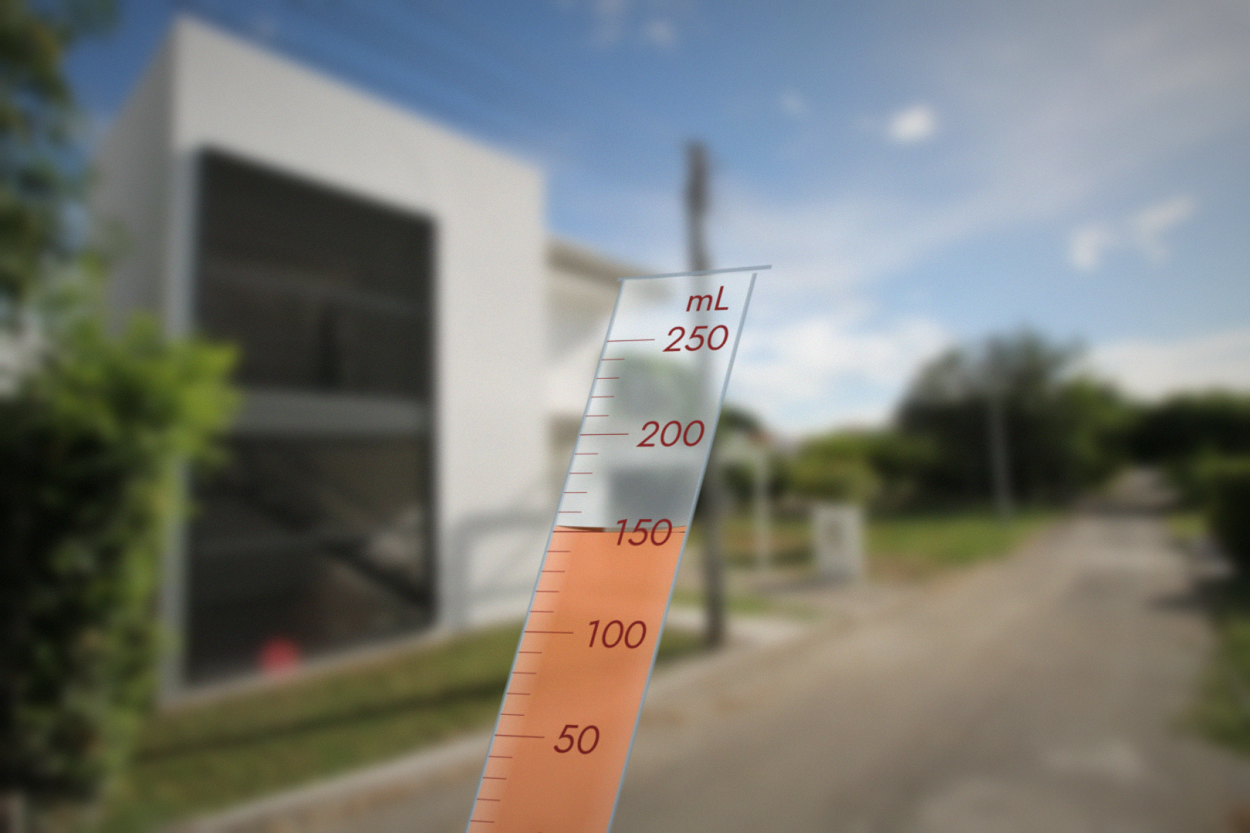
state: 150mL
